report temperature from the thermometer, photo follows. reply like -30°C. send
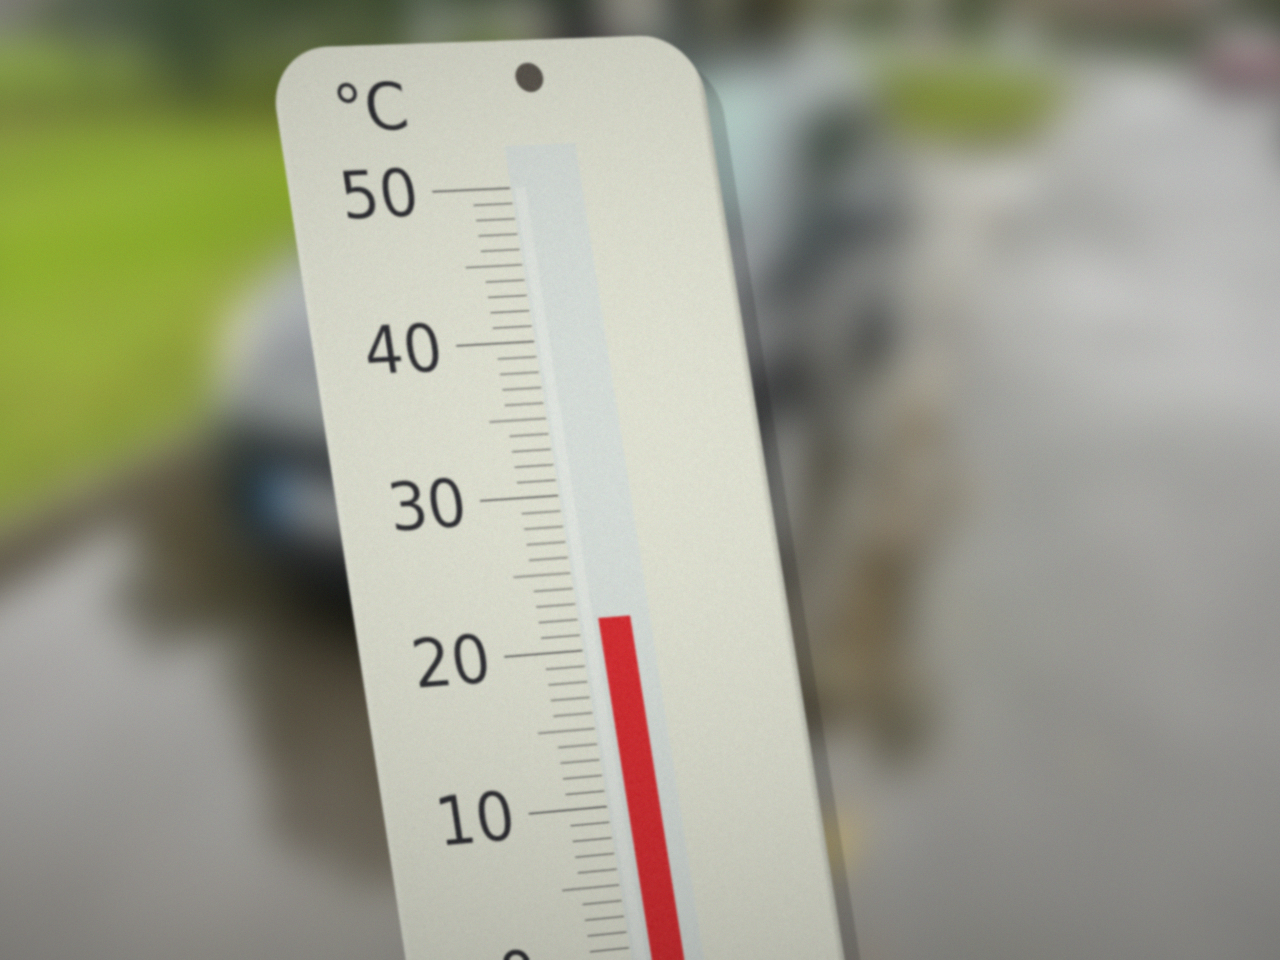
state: 22°C
